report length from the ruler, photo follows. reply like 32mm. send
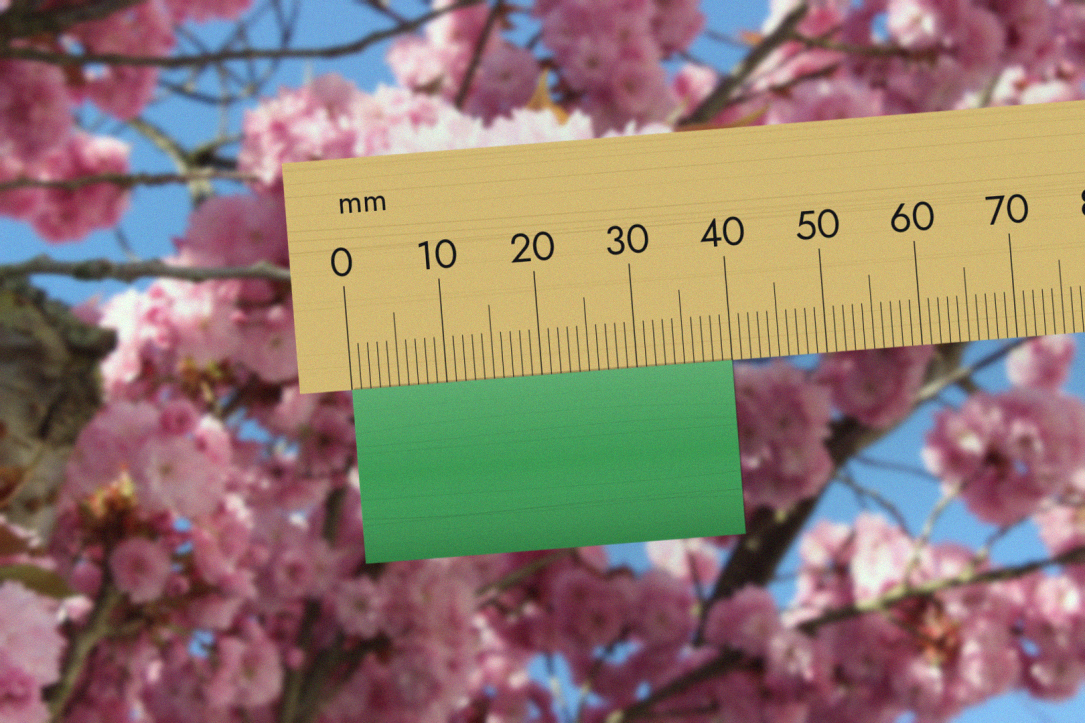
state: 40mm
